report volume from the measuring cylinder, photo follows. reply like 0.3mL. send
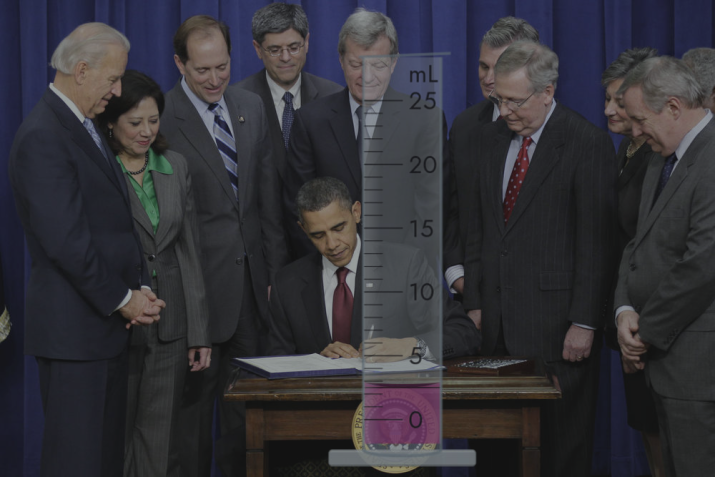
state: 2.5mL
